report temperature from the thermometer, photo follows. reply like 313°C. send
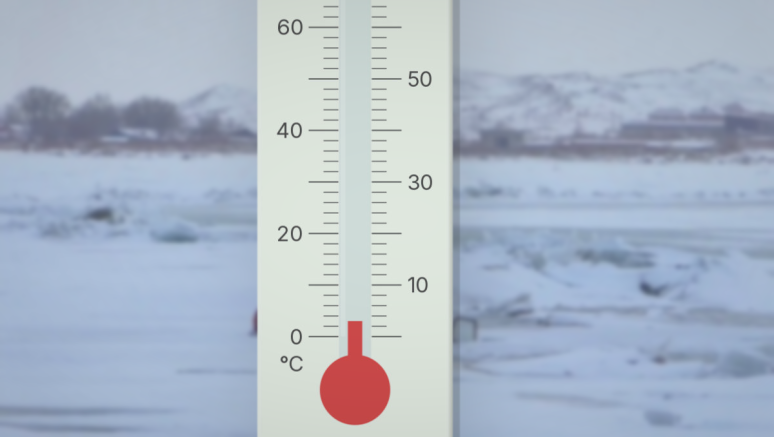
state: 3°C
